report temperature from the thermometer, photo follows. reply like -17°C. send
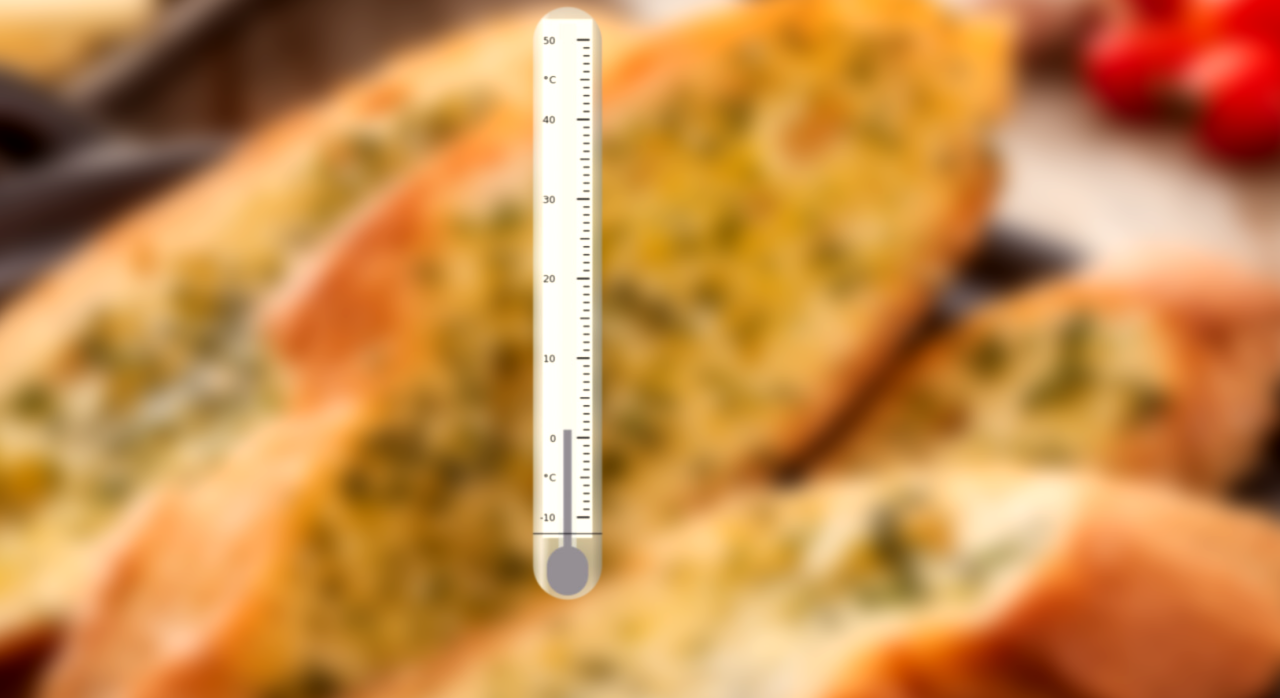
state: 1°C
